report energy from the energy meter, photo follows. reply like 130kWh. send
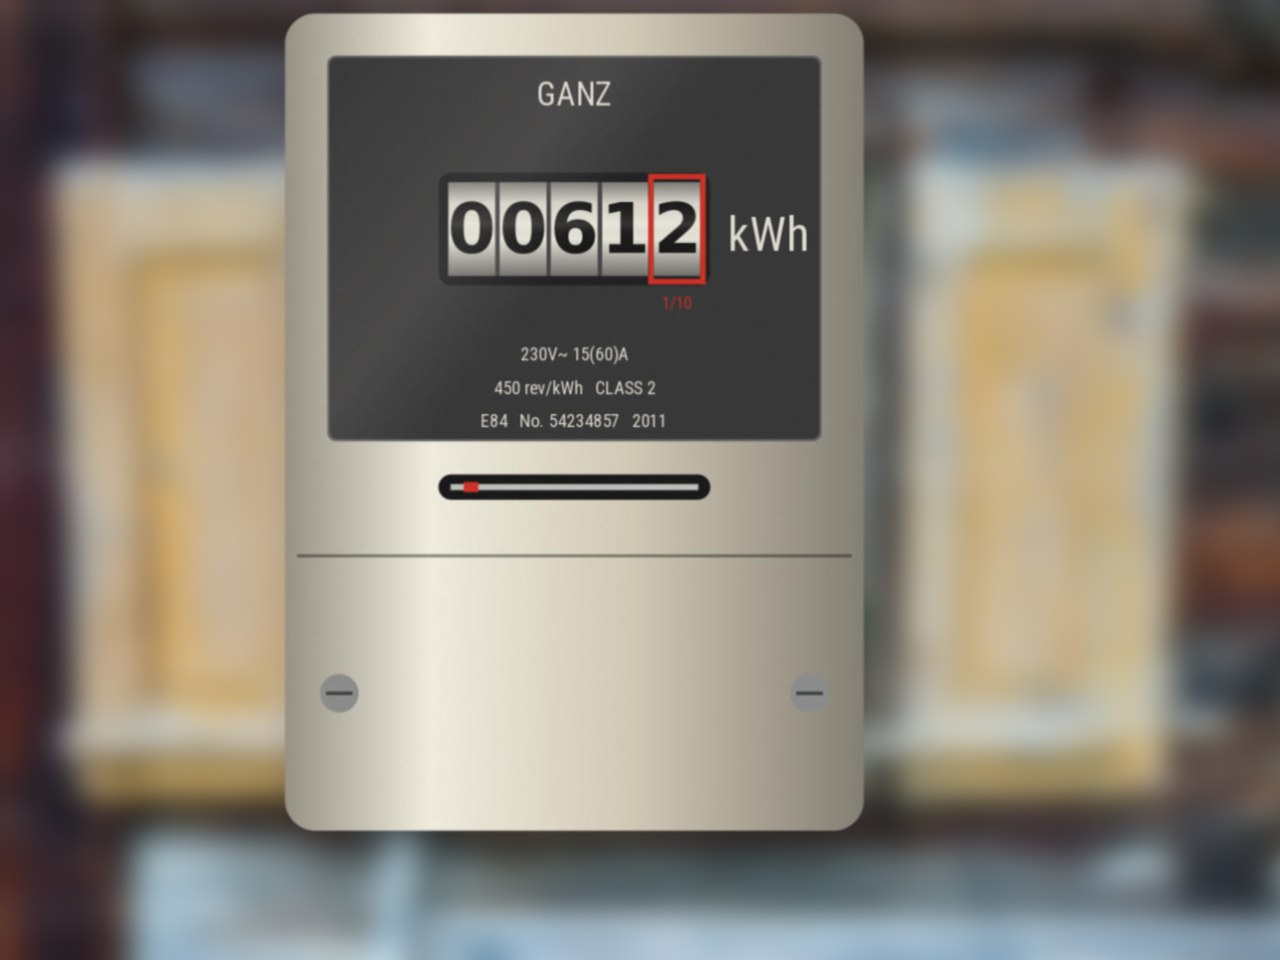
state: 61.2kWh
